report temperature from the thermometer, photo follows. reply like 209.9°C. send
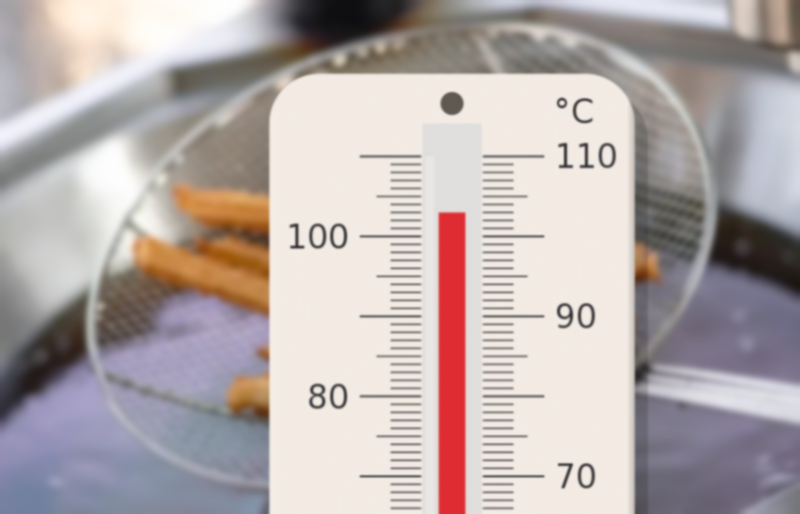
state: 103°C
